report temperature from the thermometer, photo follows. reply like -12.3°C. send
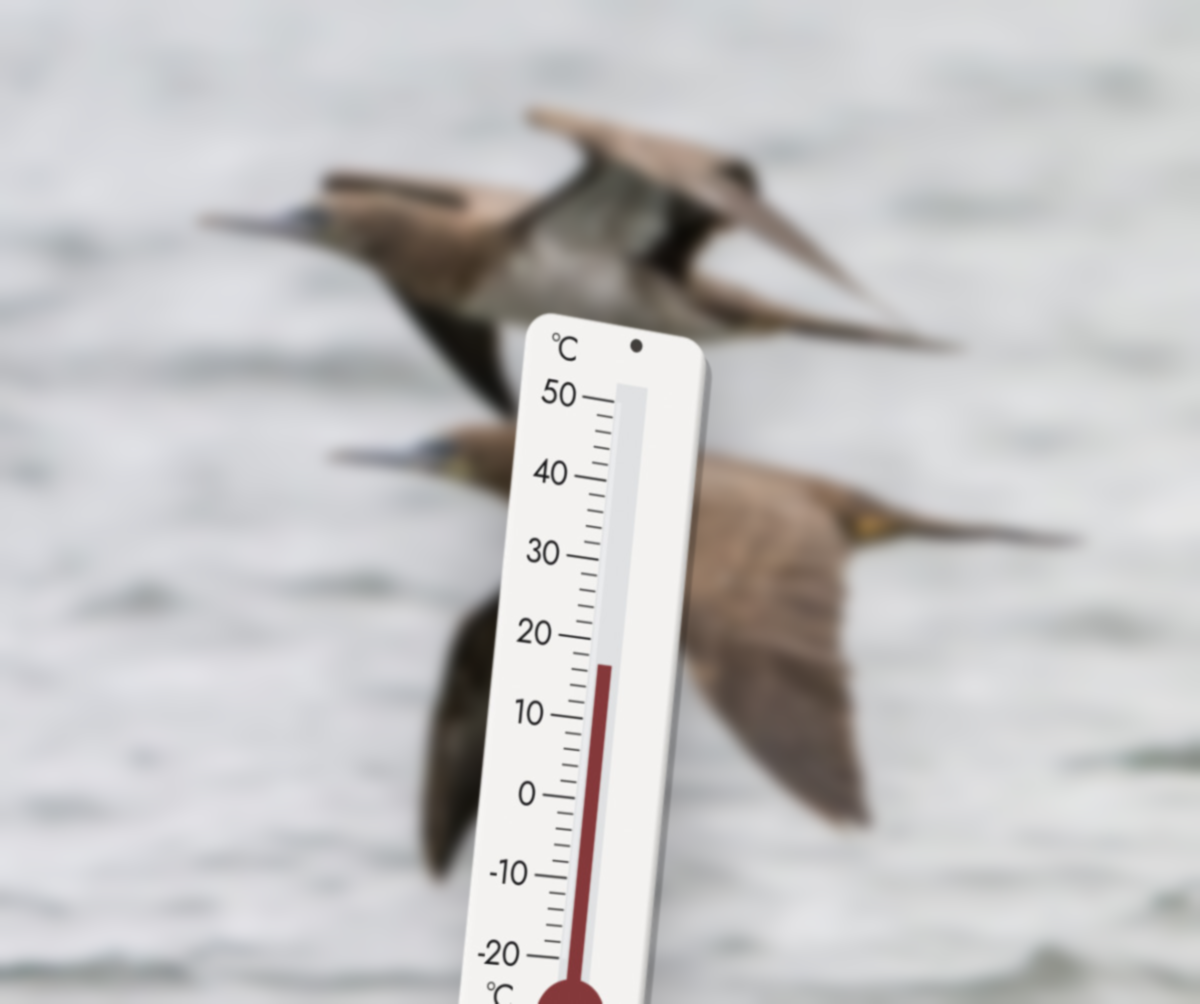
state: 17°C
